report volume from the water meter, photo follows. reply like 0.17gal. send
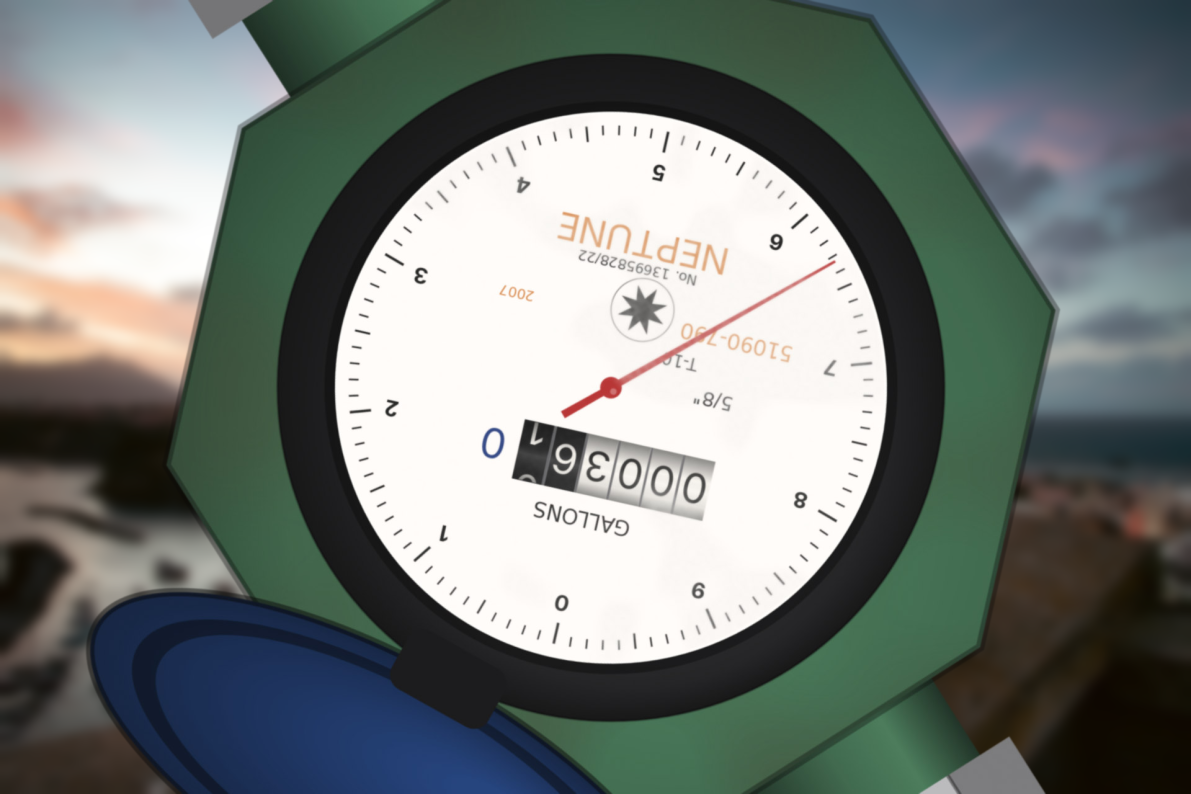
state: 3606.3gal
